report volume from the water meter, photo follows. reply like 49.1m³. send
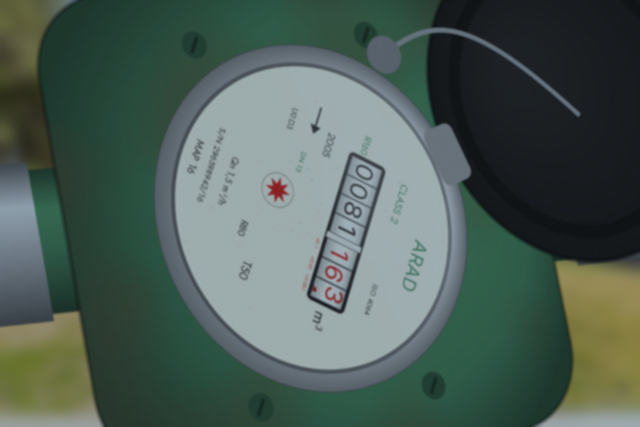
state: 81.163m³
